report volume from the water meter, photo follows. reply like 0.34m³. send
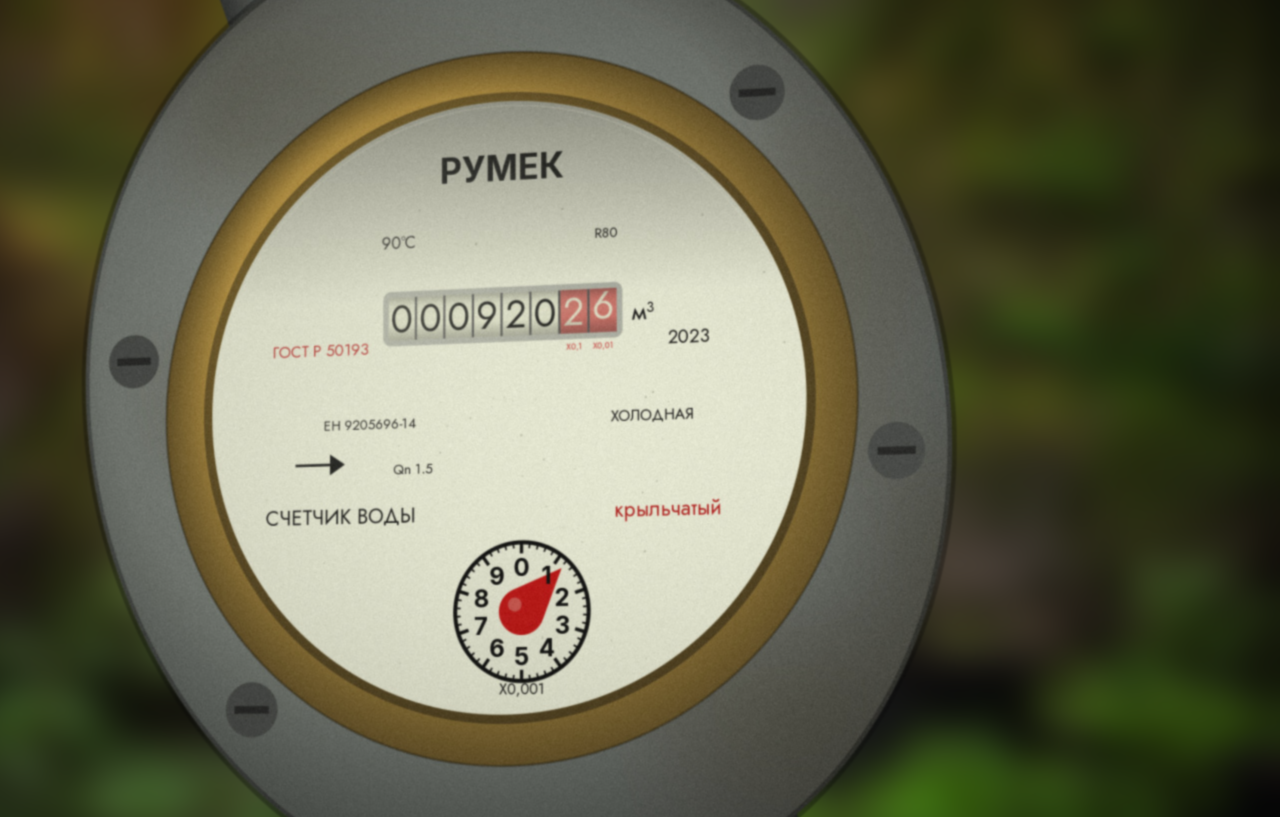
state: 920.261m³
